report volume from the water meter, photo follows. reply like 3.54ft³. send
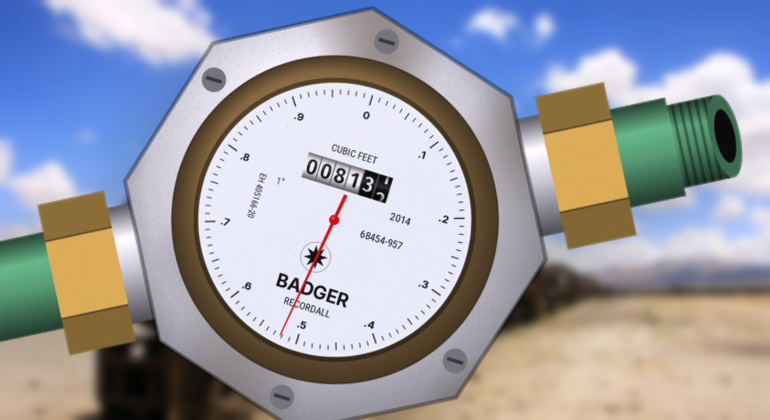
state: 8131.52ft³
